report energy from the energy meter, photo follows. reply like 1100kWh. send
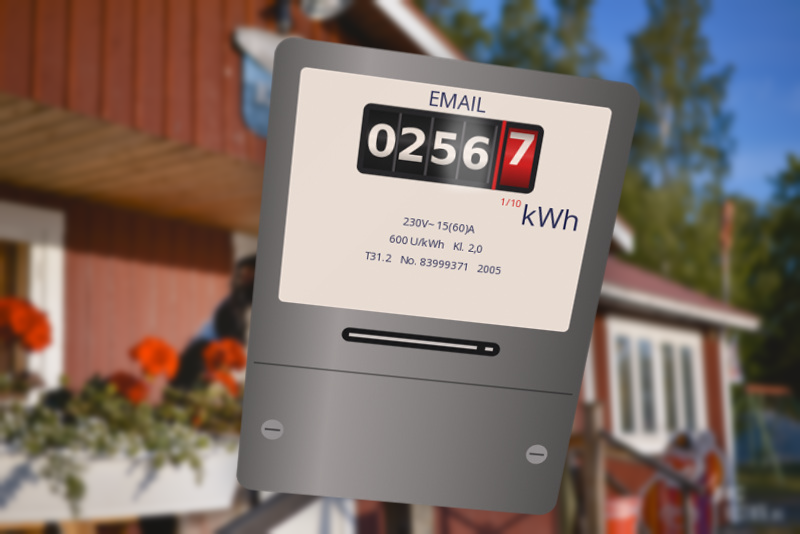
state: 256.7kWh
